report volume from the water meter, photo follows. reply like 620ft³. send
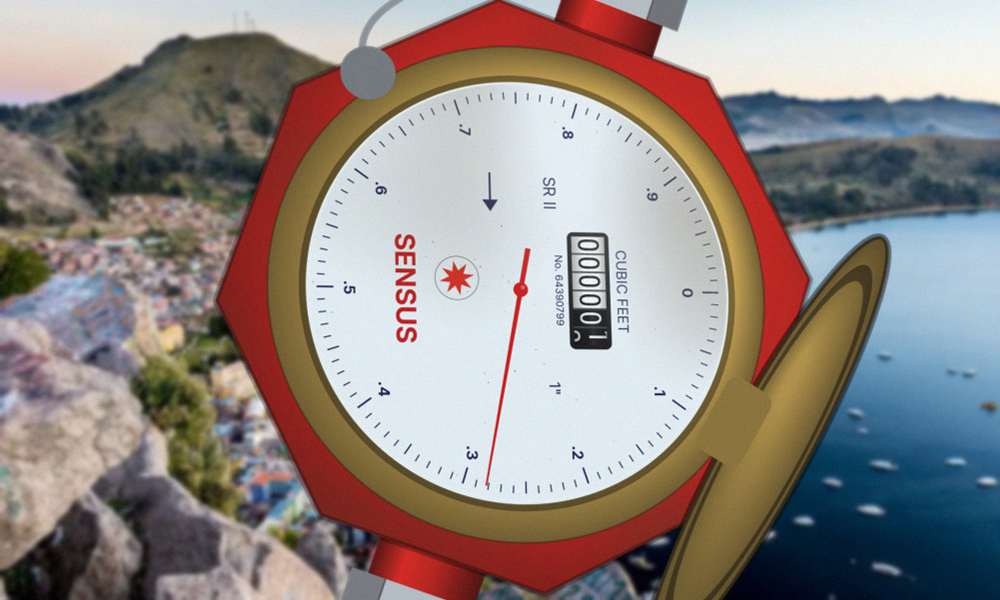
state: 1.28ft³
